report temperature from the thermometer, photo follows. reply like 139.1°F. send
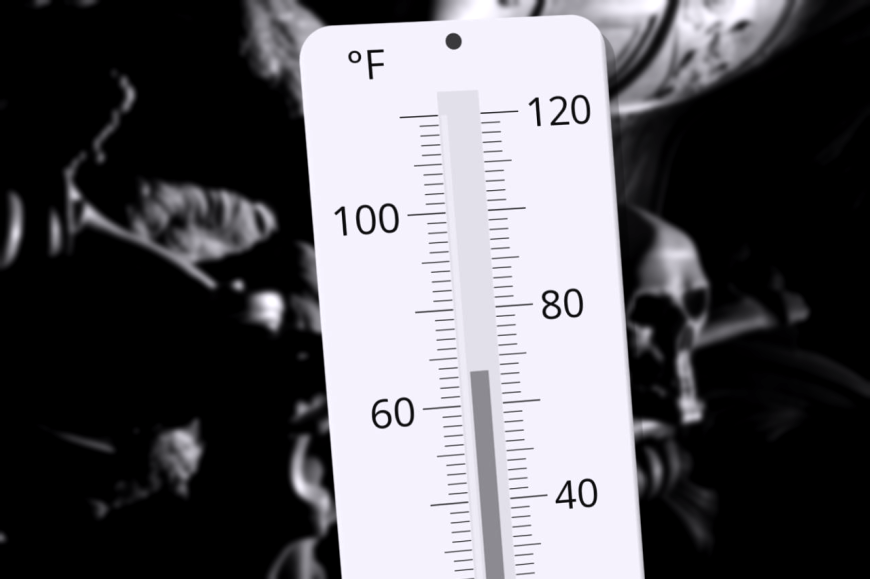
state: 67°F
